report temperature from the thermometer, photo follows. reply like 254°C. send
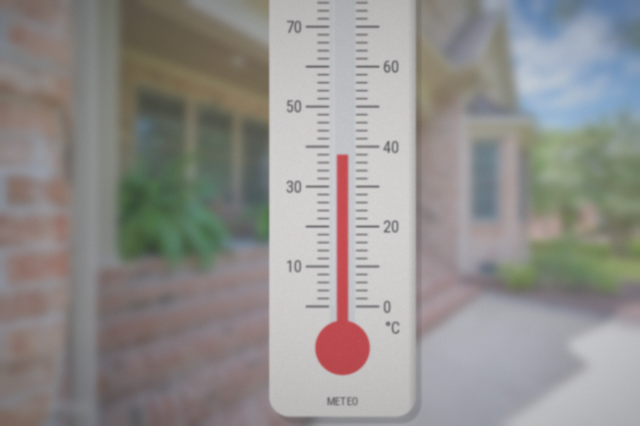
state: 38°C
